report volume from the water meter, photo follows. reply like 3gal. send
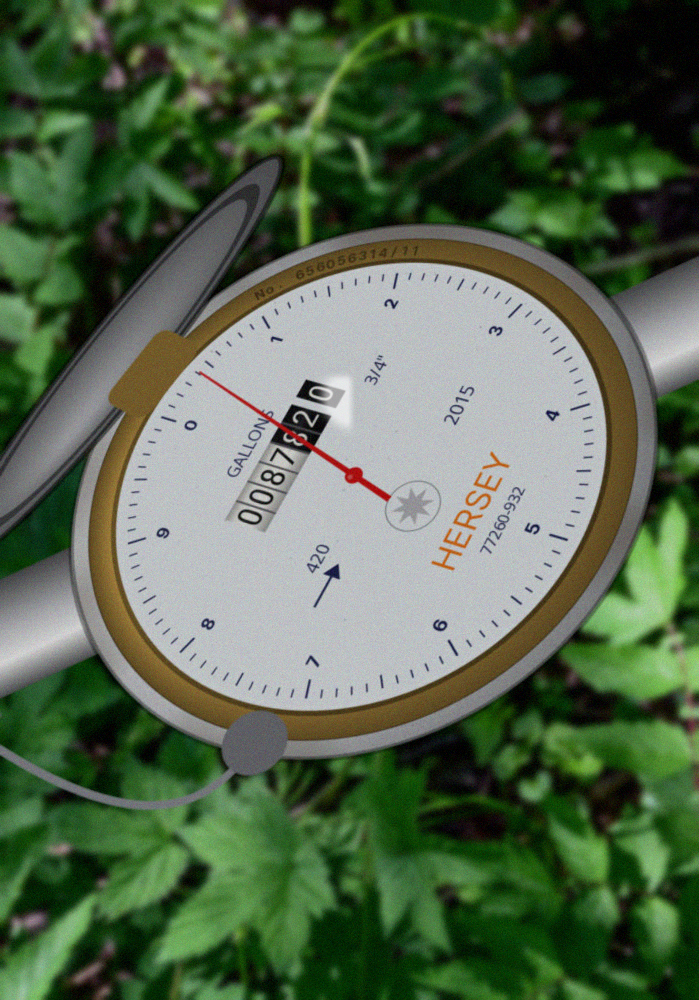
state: 87820.4gal
